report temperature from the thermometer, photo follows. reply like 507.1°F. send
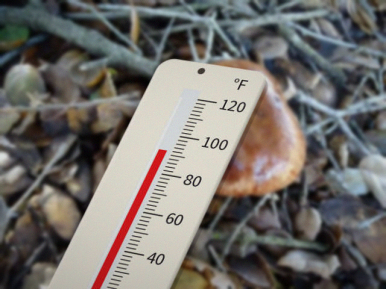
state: 92°F
